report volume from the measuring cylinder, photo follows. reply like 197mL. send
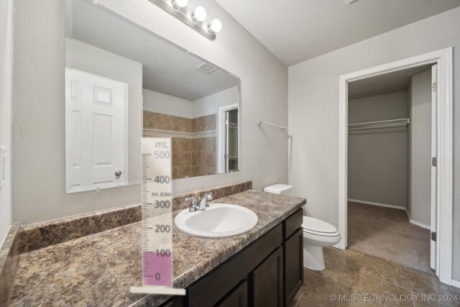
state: 100mL
